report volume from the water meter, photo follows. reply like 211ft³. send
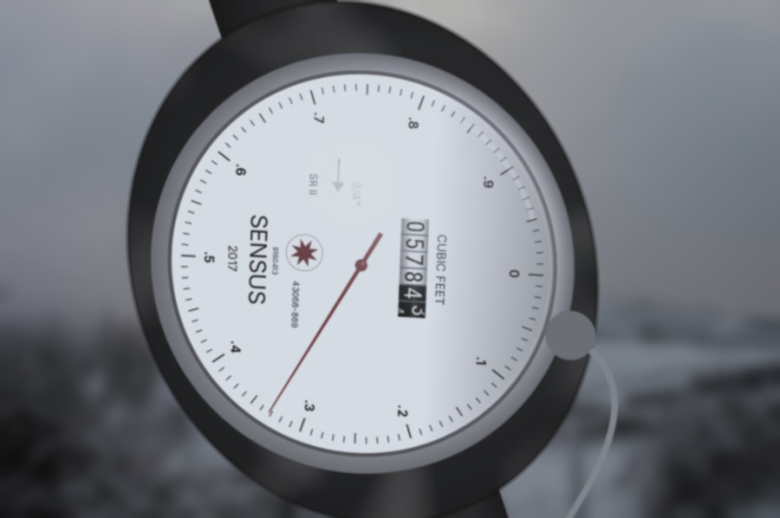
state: 57843.33ft³
